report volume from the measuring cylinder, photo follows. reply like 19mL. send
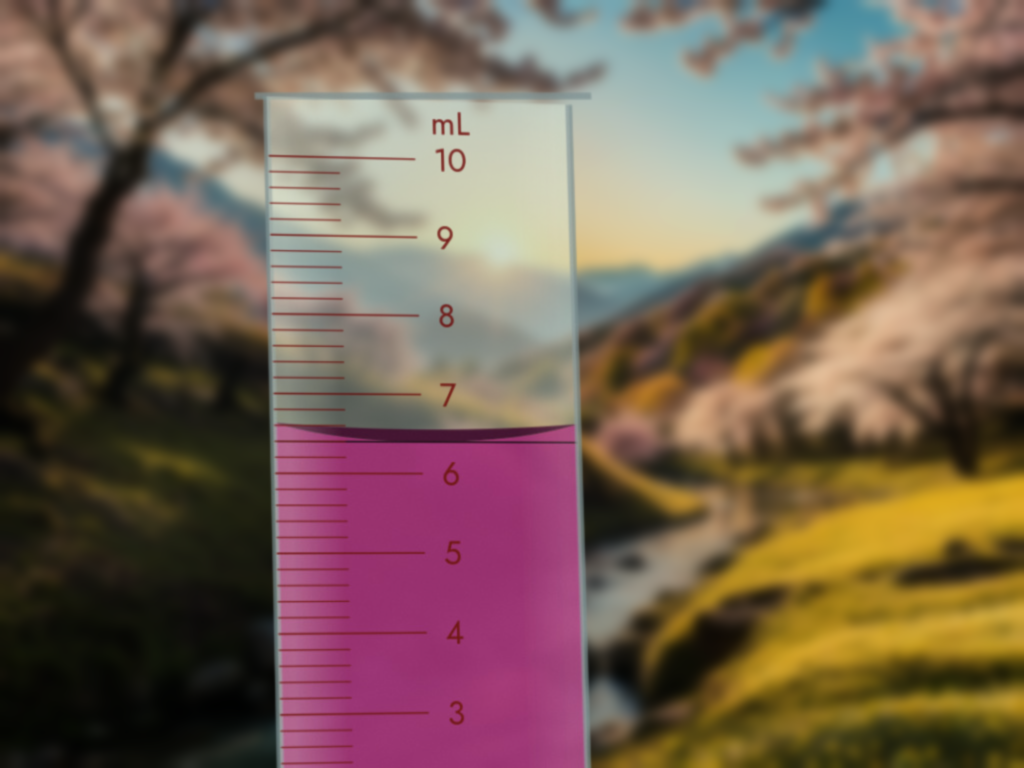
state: 6.4mL
